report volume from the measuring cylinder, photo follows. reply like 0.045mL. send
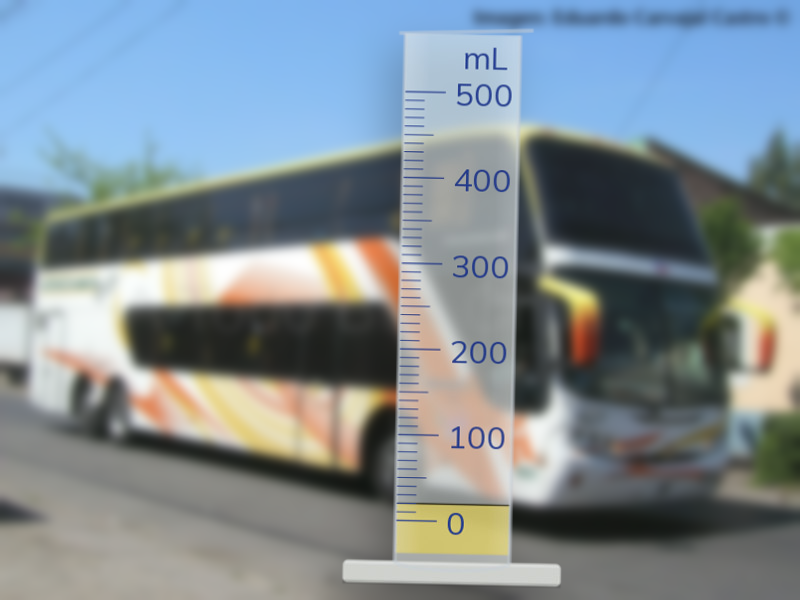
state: 20mL
